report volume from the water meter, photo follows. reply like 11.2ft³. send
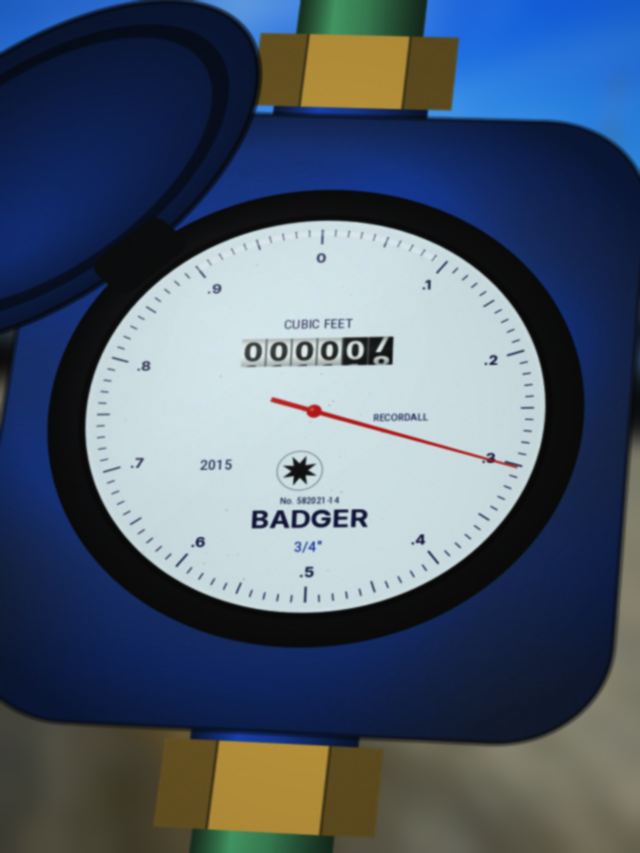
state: 7.30ft³
